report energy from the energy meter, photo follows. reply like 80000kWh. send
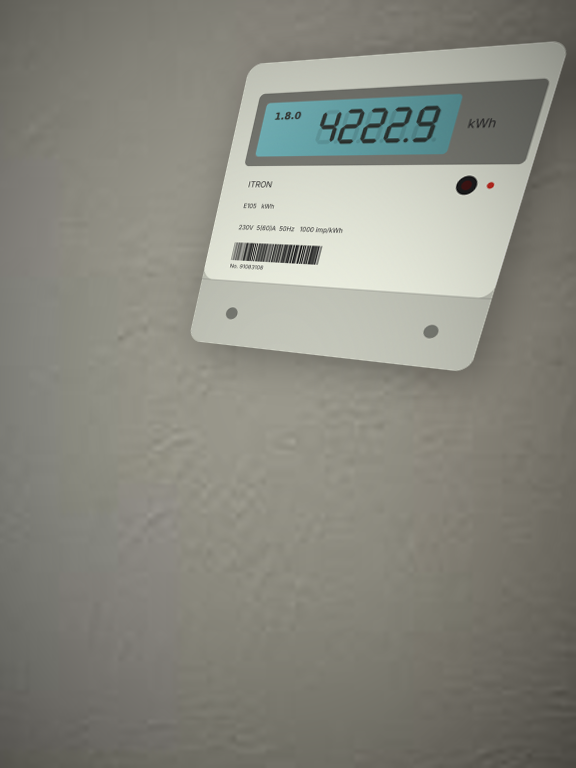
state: 4222.9kWh
